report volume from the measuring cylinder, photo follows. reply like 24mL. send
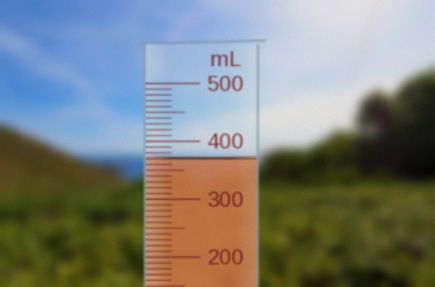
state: 370mL
